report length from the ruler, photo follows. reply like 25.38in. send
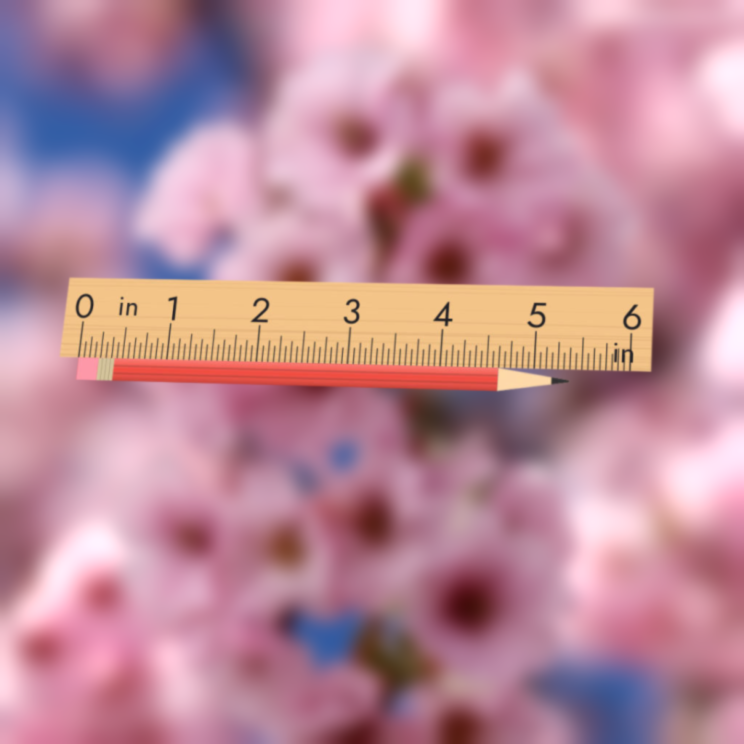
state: 5.375in
